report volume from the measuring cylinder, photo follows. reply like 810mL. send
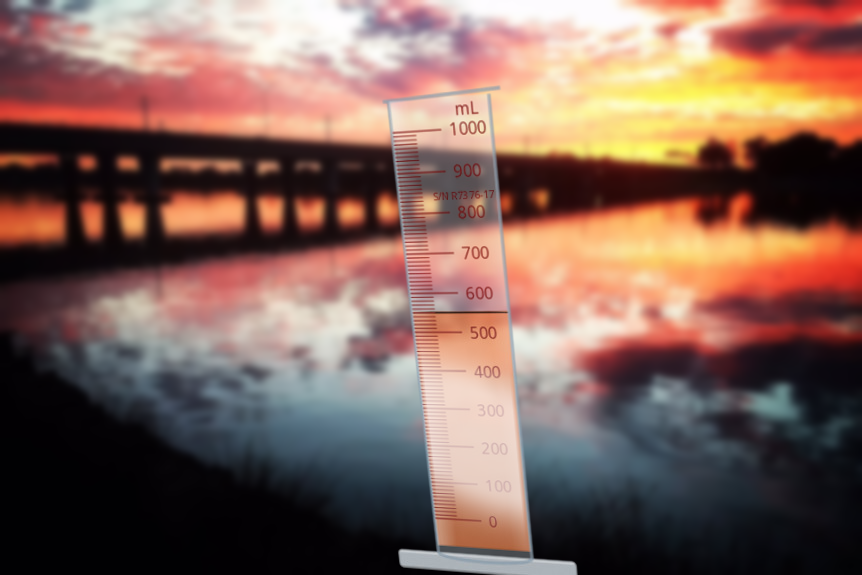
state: 550mL
